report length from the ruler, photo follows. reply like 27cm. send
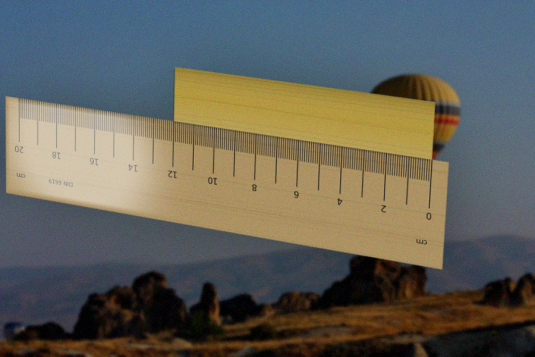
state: 12cm
